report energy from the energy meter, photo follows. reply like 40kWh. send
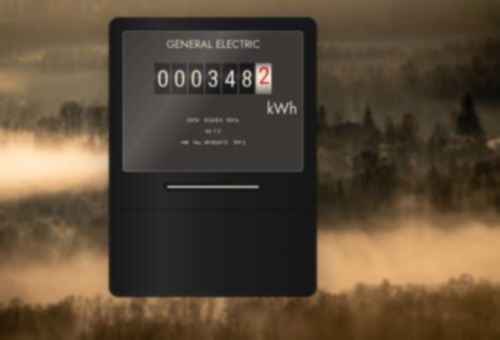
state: 348.2kWh
